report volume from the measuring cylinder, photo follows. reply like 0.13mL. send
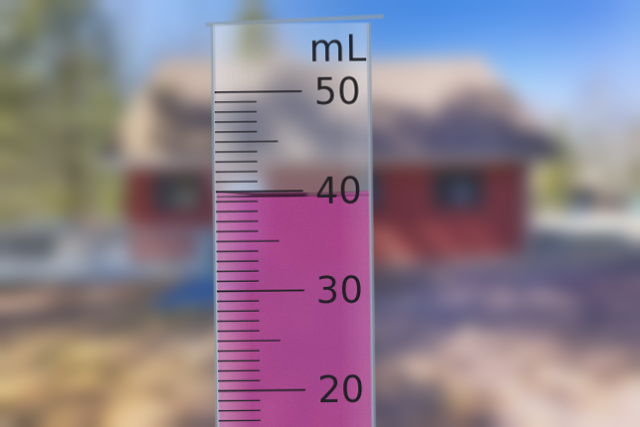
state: 39.5mL
